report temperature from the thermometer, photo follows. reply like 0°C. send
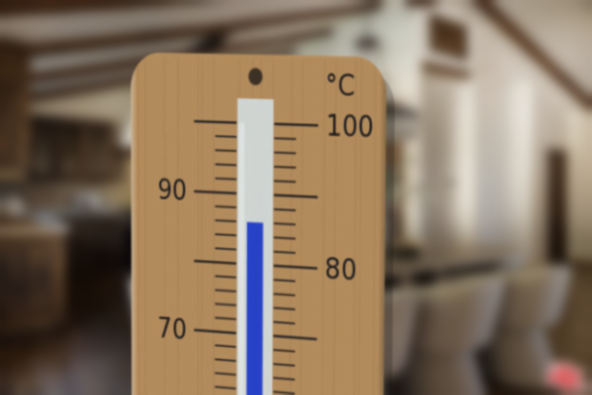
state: 86°C
